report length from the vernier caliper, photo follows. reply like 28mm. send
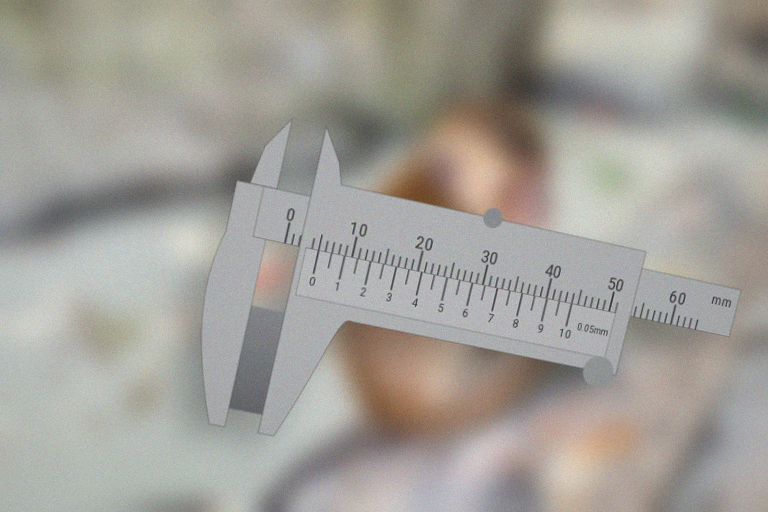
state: 5.0mm
